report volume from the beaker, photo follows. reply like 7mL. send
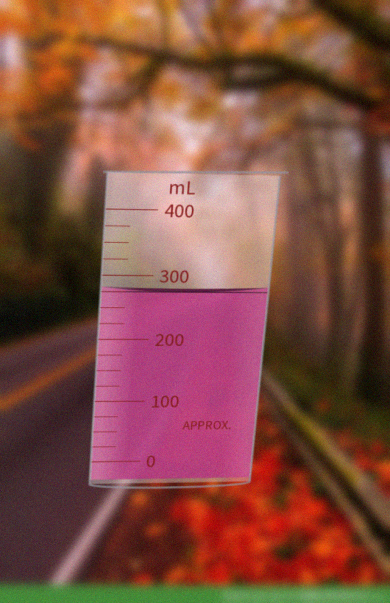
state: 275mL
